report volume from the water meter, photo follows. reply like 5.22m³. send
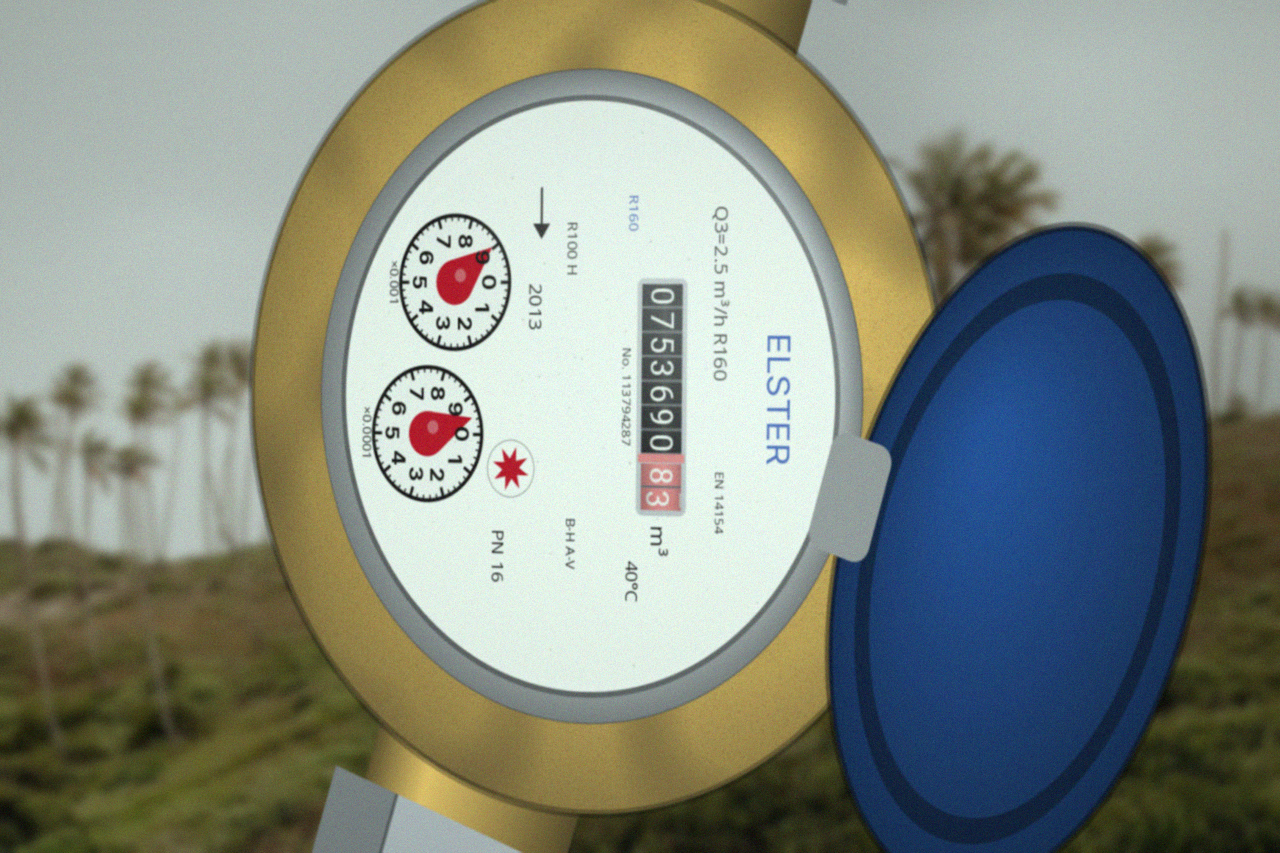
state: 753690.8289m³
